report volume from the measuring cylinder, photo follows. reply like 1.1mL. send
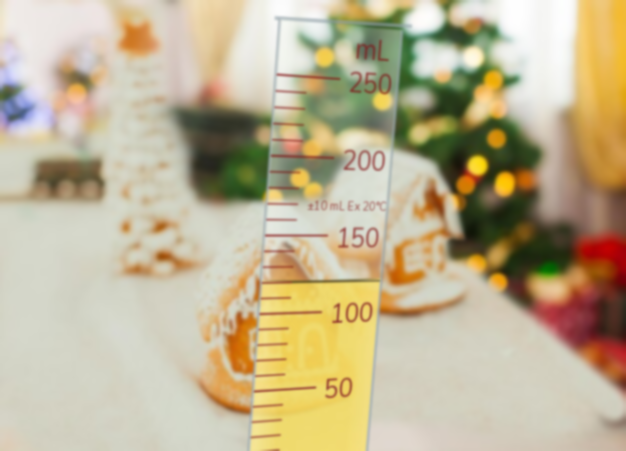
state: 120mL
